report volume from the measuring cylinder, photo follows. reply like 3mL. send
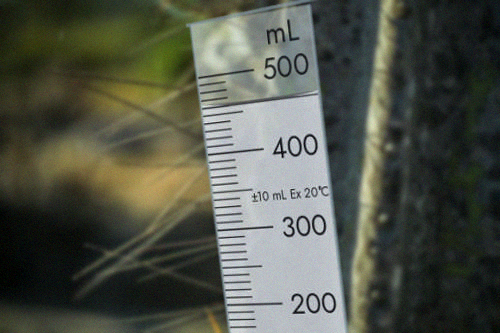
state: 460mL
